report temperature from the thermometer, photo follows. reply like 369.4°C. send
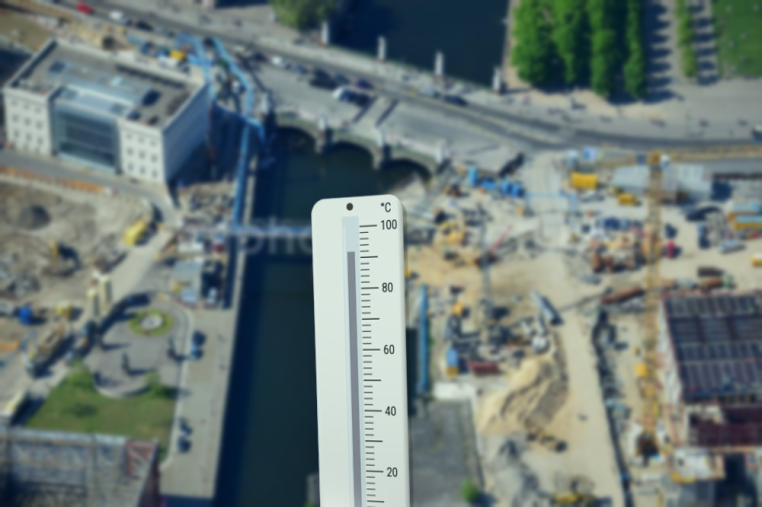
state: 92°C
